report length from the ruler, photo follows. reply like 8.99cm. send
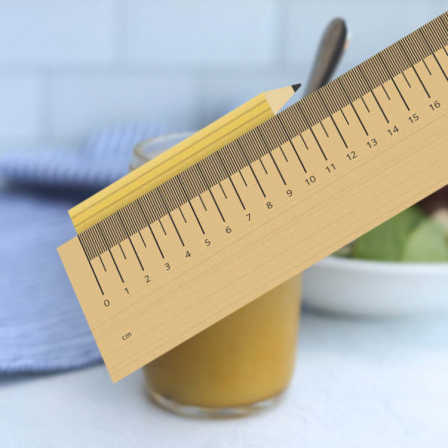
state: 11.5cm
